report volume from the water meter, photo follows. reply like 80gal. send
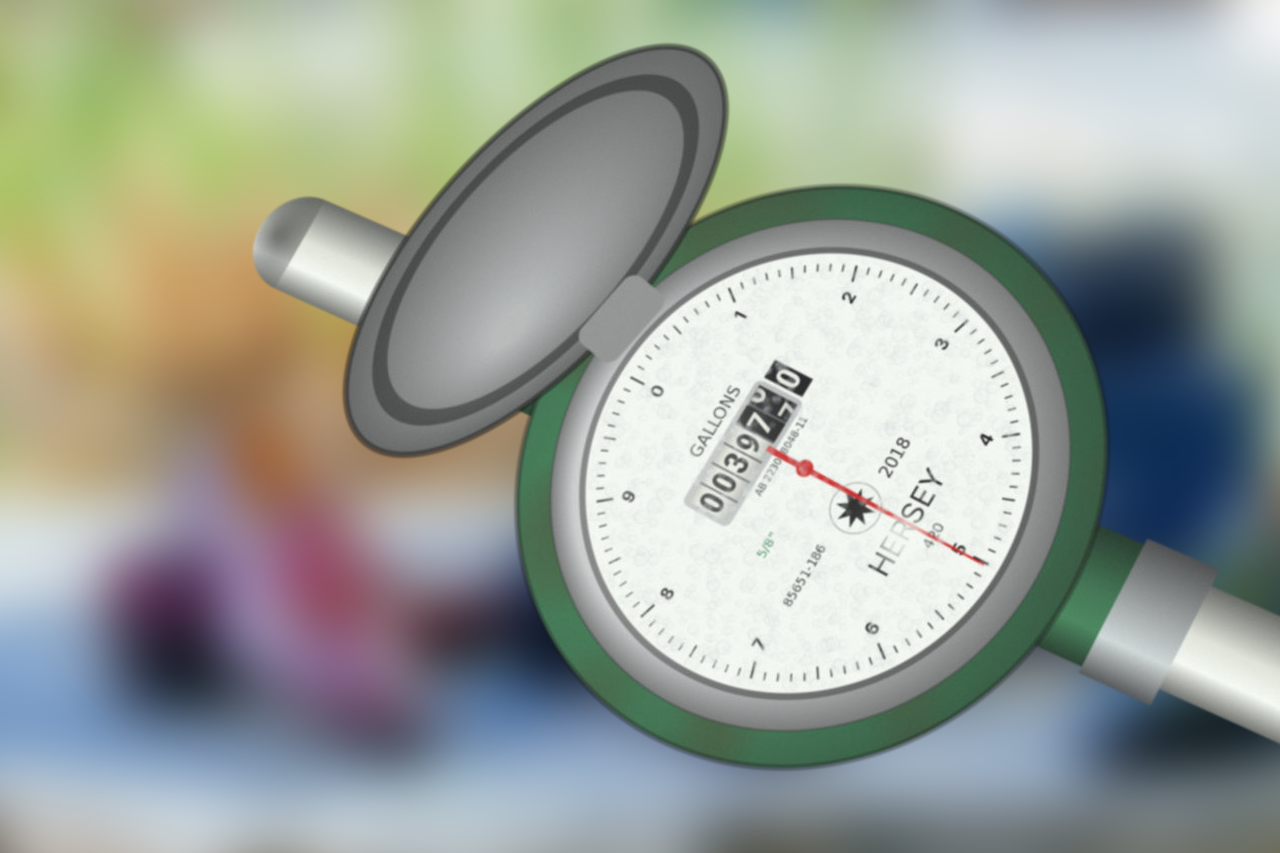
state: 39765.0gal
